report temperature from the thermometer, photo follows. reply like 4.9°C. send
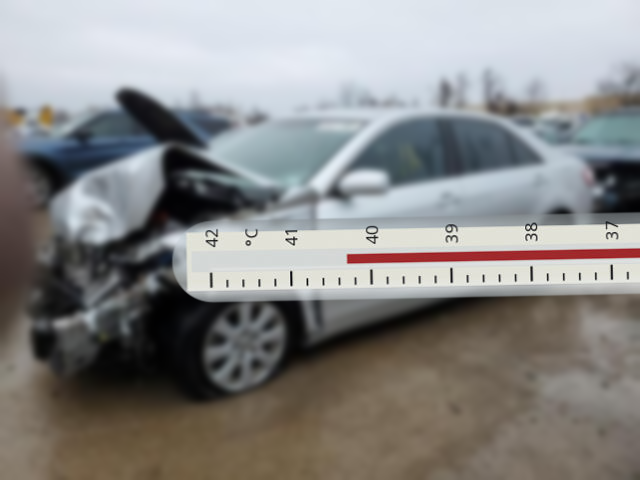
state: 40.3°C
